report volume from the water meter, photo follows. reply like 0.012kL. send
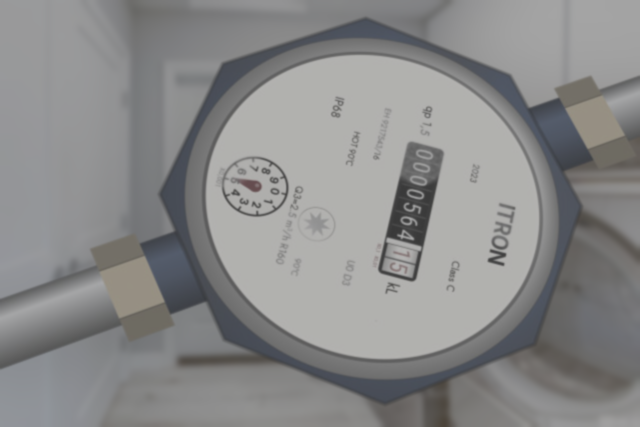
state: 564.155kL
